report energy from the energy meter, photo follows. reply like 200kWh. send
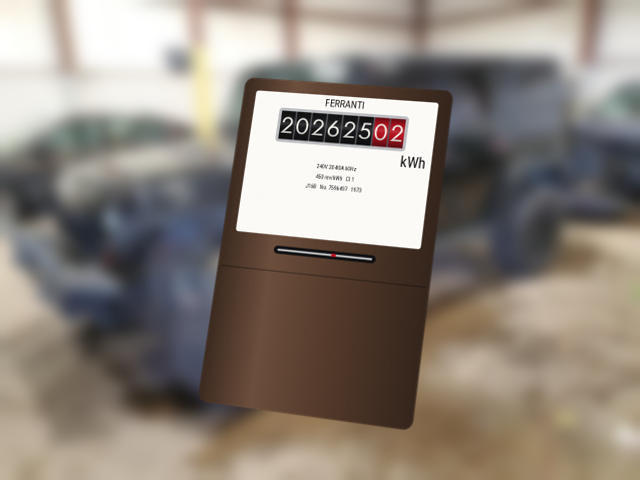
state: 202625.02kWh
